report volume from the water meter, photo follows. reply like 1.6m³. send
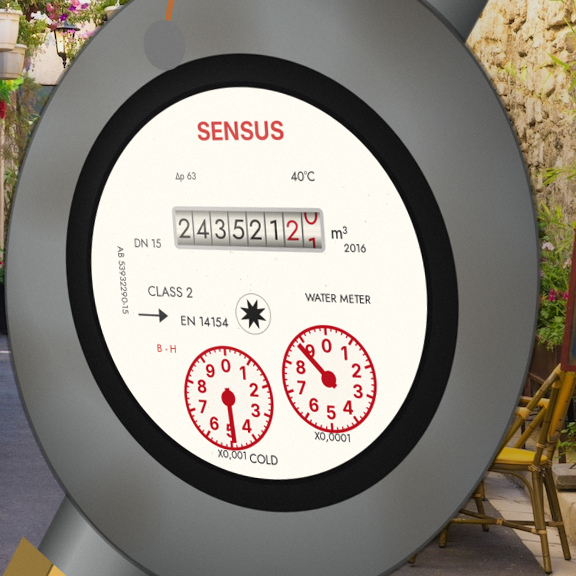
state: 243521.2048m³
